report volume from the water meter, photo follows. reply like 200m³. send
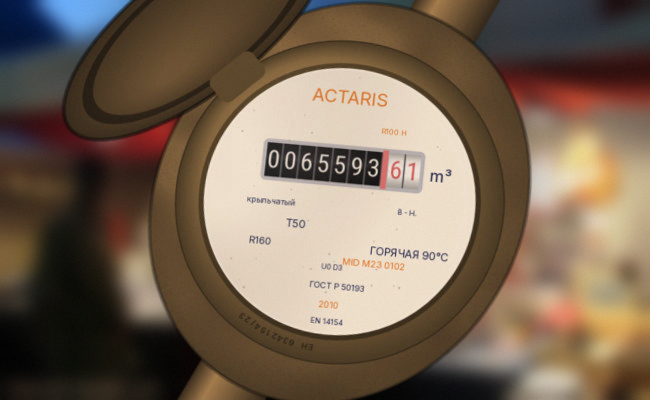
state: 65593.61m³
